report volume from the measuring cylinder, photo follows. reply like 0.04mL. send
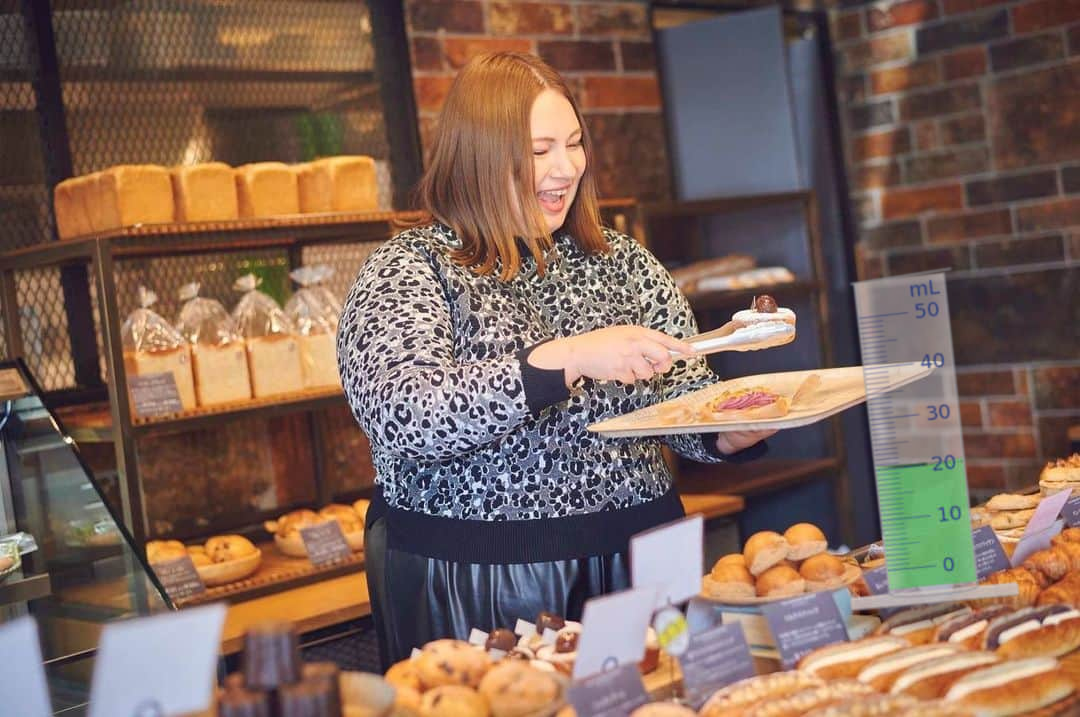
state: 20mL
